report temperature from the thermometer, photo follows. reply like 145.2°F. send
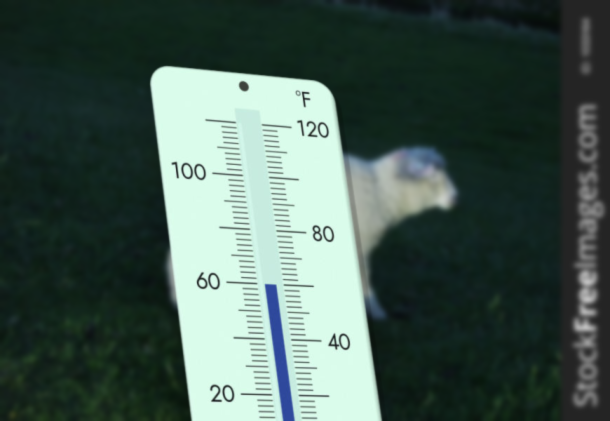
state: 60°F
